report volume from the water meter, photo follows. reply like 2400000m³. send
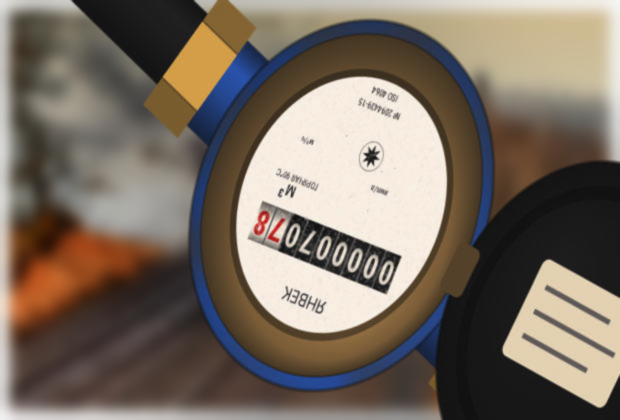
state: 70.78m³
